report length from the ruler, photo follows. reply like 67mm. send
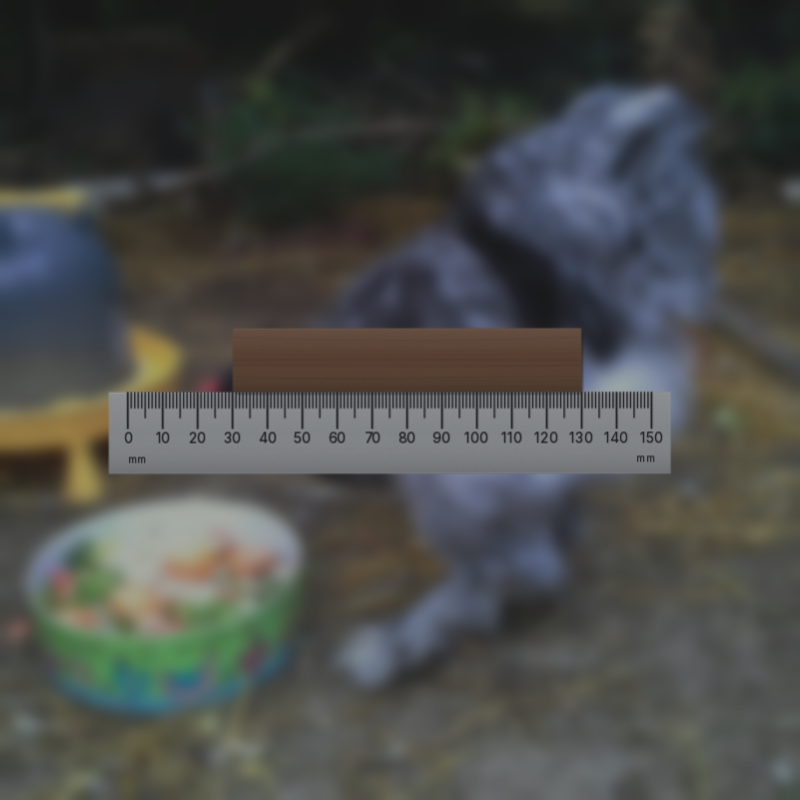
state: 100mm
